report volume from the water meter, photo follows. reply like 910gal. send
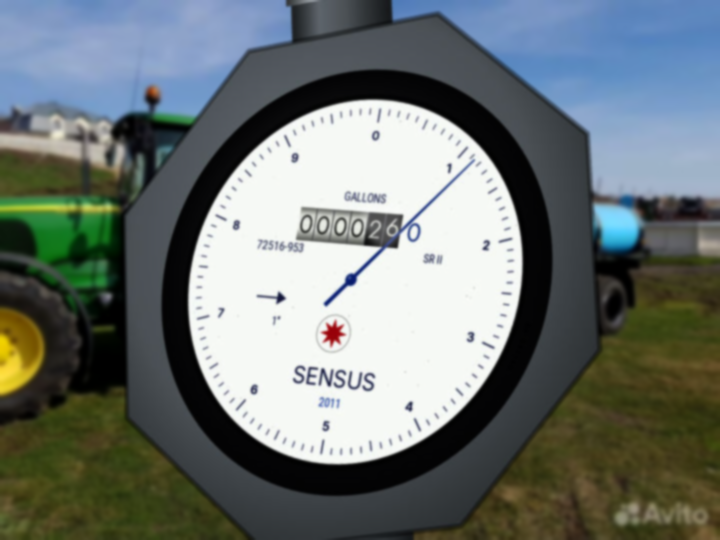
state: 261.1gal
